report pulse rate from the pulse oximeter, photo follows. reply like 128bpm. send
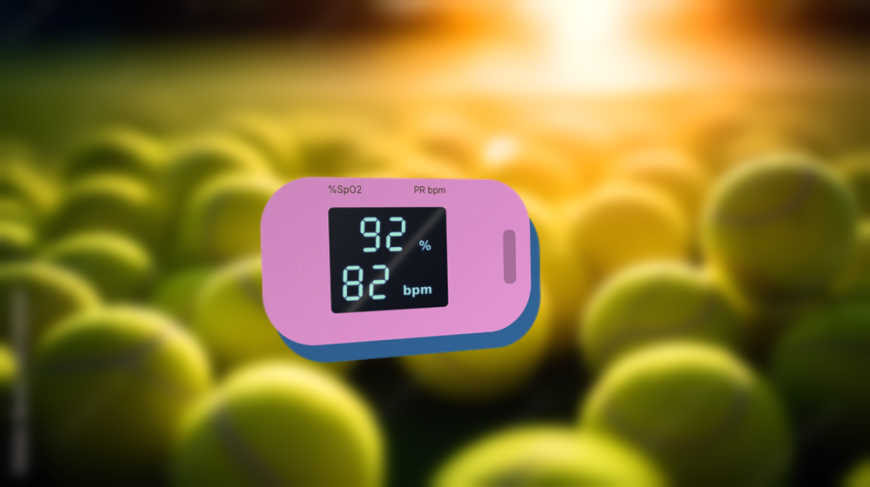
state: 82bpm
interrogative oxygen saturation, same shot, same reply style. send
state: 92%
